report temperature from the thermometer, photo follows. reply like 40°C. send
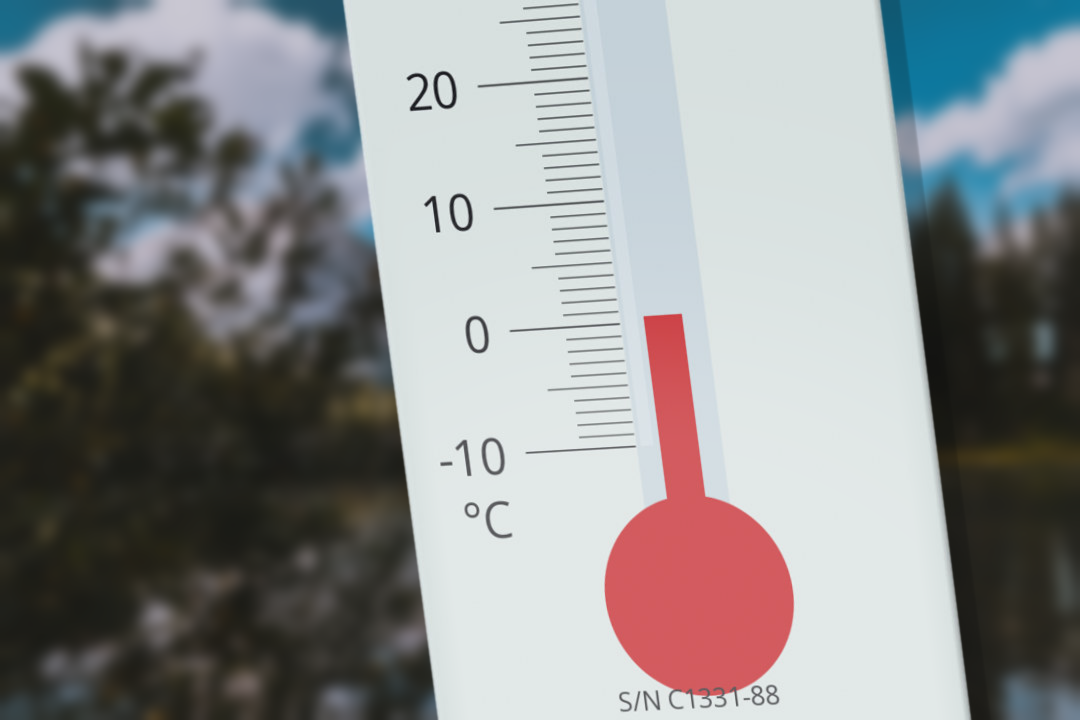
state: 0.5°C
